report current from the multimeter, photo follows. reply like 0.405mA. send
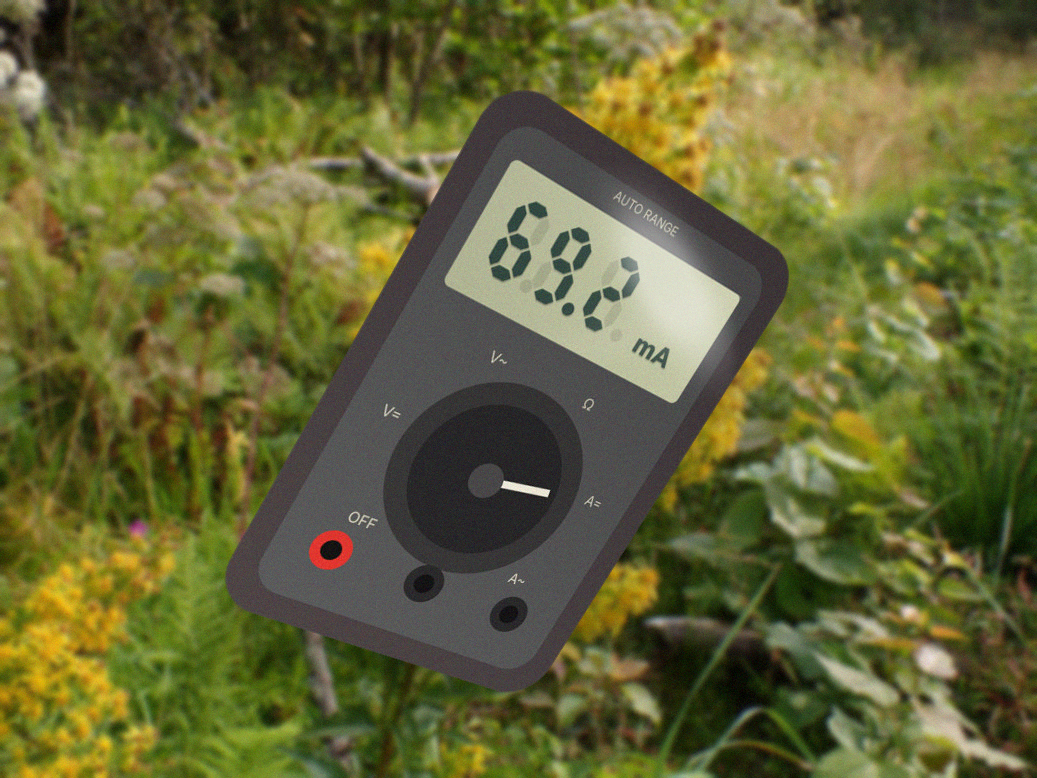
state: 69.2mA
